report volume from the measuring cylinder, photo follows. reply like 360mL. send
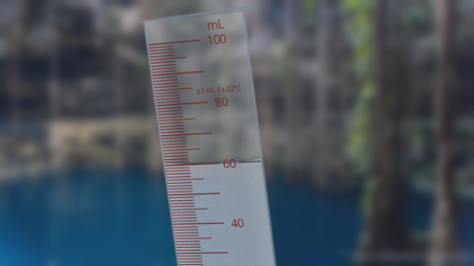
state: 60mL
